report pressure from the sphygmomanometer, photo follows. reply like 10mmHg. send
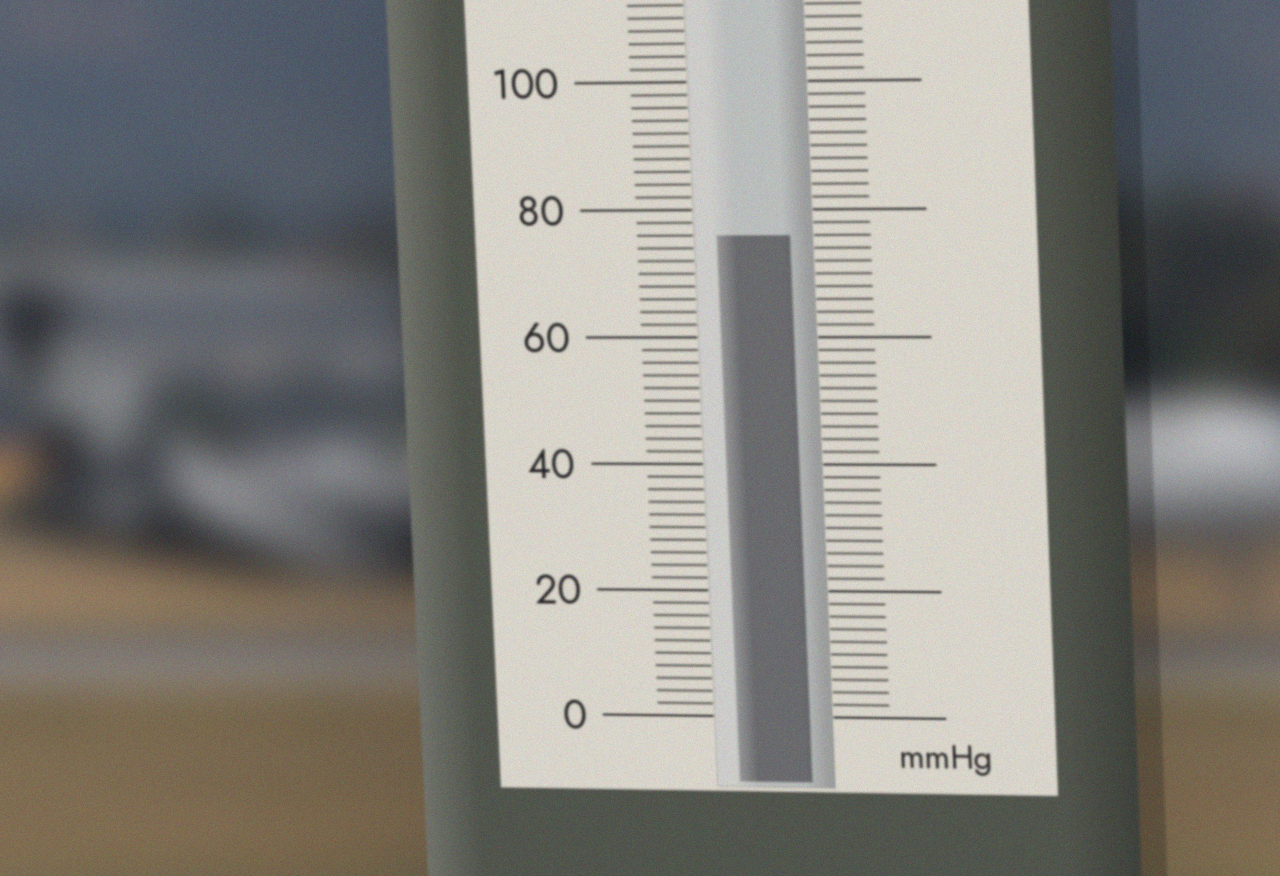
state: 76mmHg
